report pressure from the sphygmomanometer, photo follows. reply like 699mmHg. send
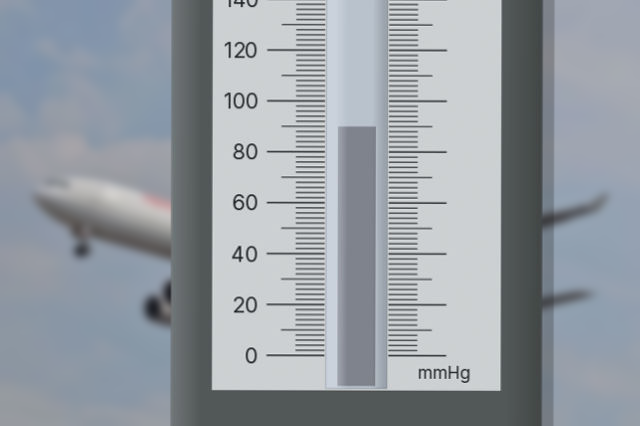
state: 90mmHg
